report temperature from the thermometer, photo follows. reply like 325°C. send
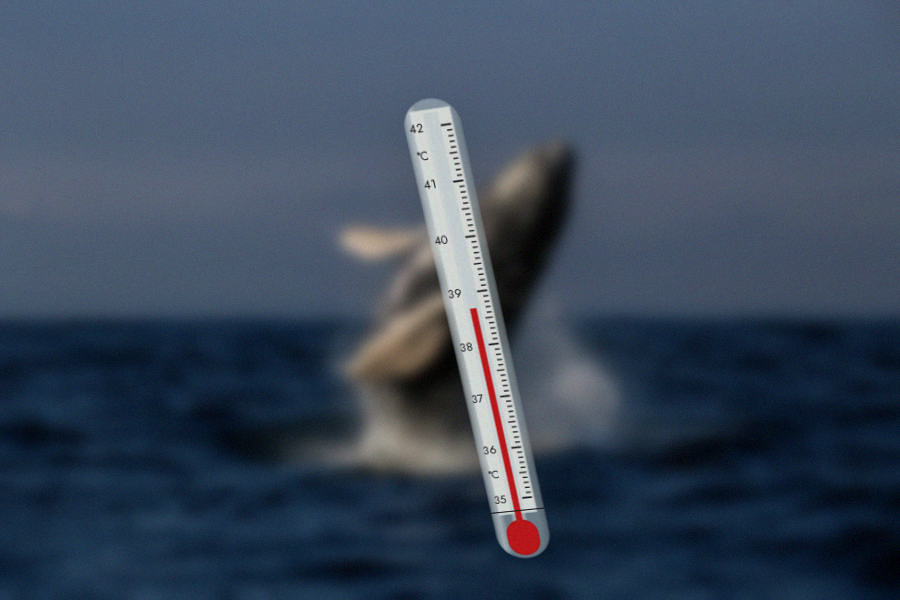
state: 38.7°C
